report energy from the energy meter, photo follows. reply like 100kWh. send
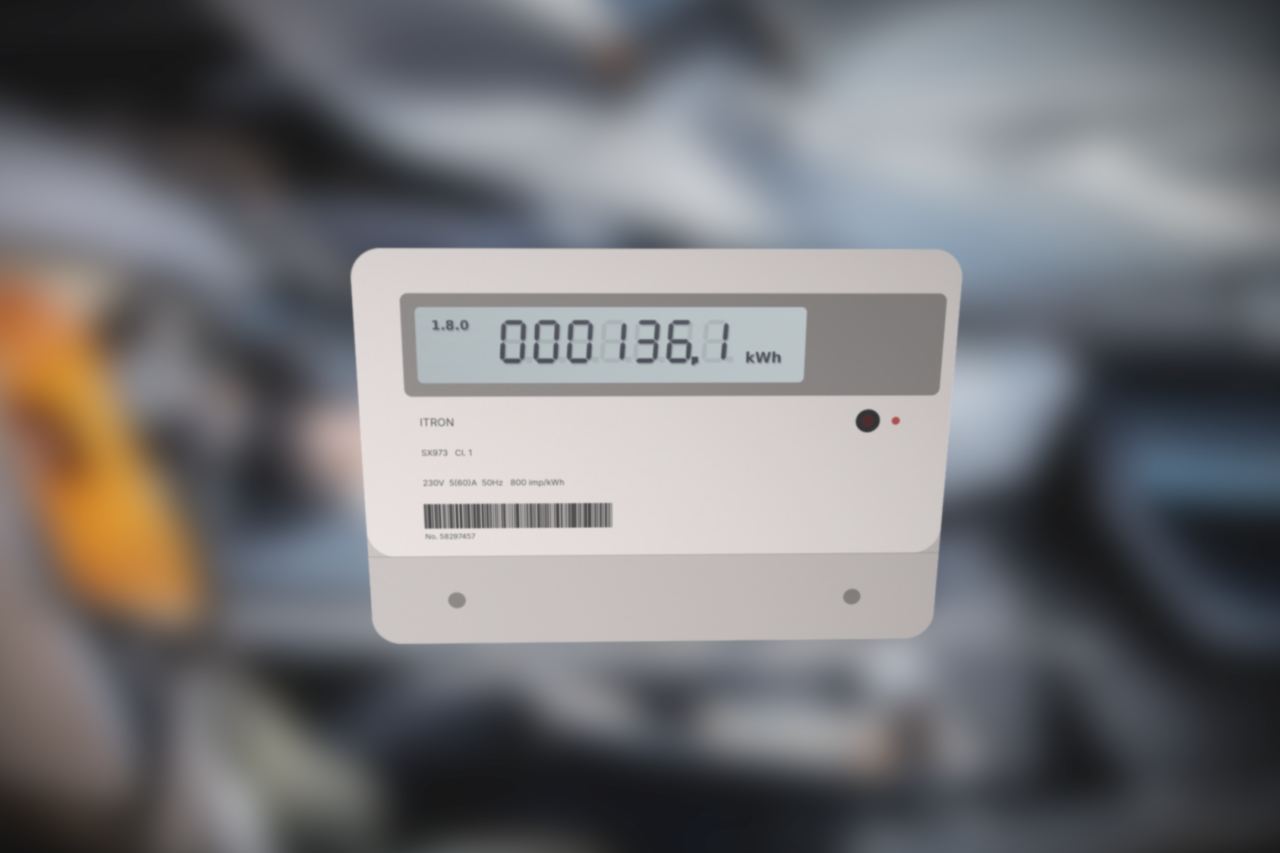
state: 136.1kWh
